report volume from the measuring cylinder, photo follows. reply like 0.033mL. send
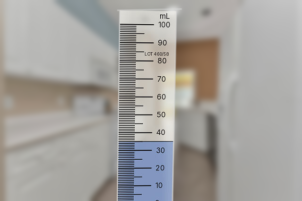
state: 35mL
